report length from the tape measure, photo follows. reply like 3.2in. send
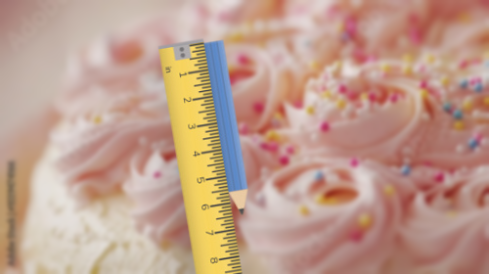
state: 6.5in
